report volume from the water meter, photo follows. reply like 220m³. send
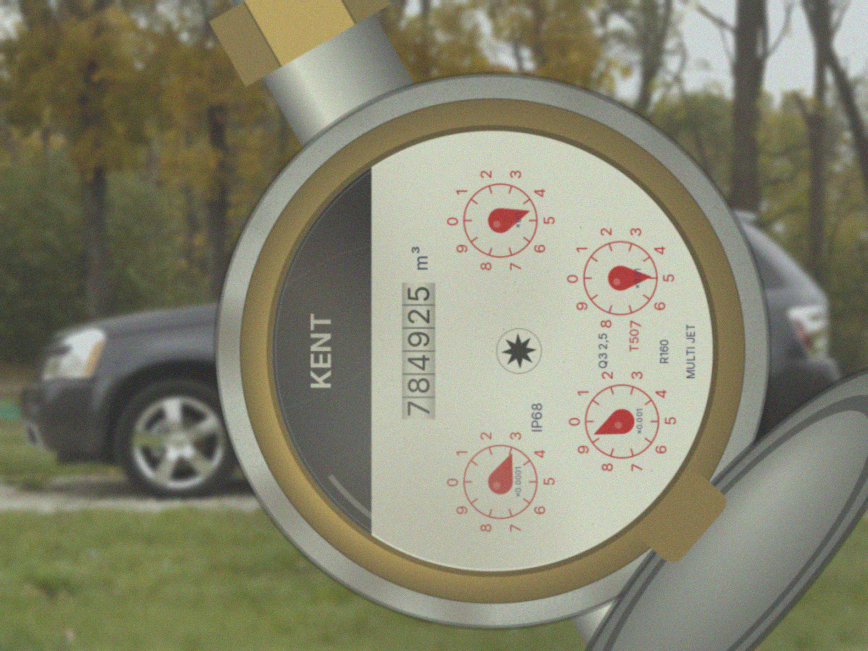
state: 784925.4493m³
